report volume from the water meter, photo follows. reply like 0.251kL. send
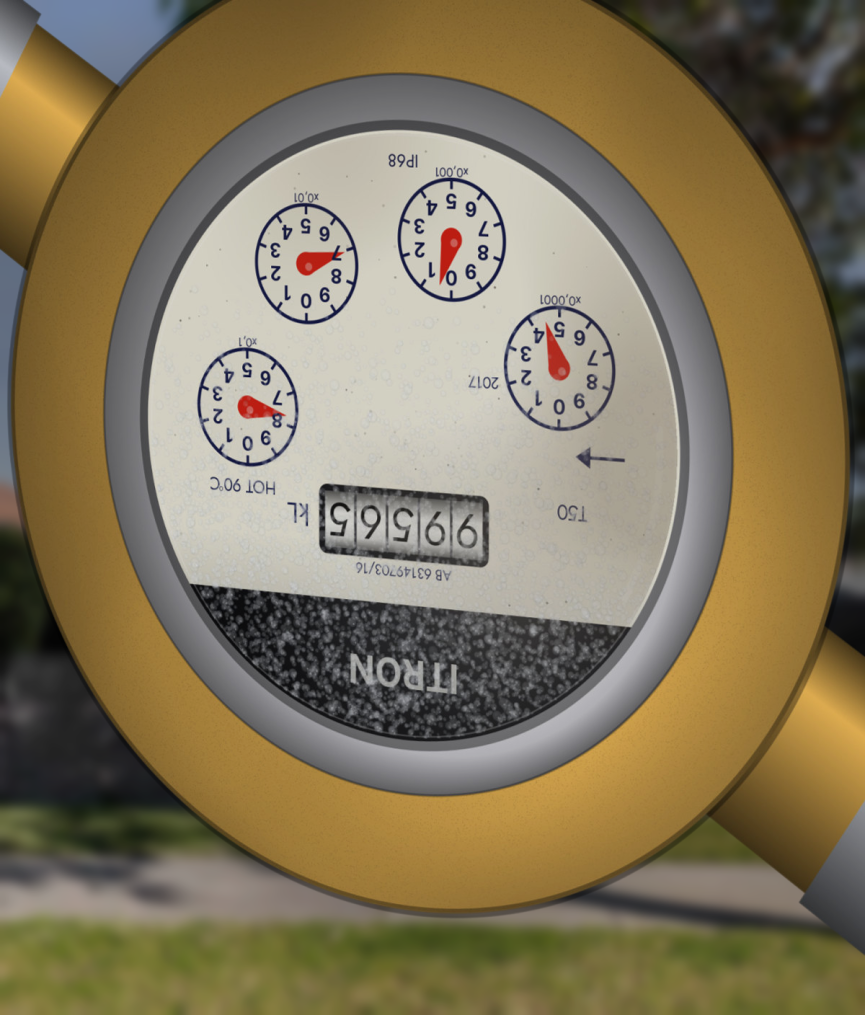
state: 99565.7704kL
